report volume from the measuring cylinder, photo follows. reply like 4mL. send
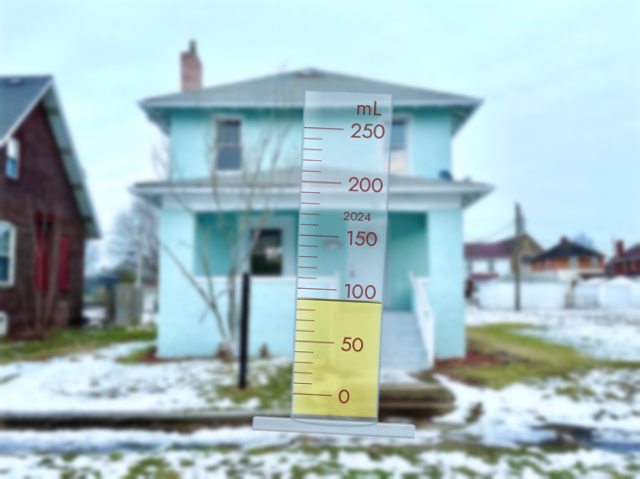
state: 90mL
